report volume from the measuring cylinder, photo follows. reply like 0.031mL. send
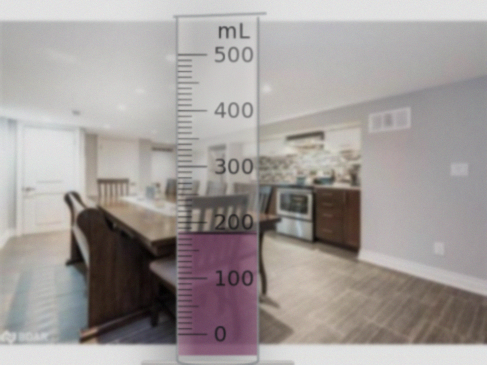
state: 180mL
